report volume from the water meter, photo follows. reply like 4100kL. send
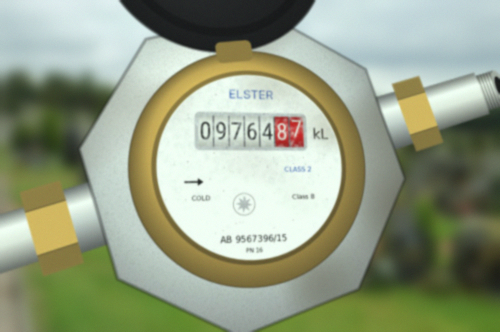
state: 9764.87kL
